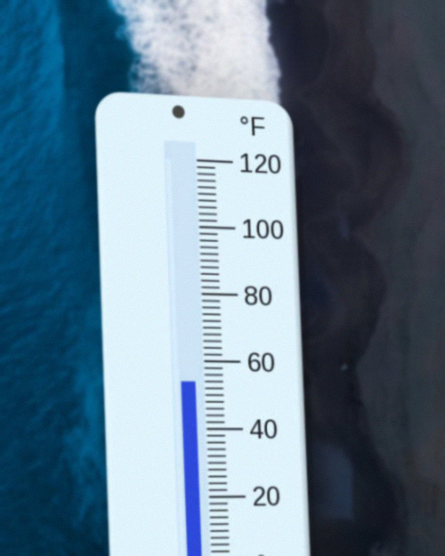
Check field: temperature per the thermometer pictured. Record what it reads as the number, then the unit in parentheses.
54 (°F)
